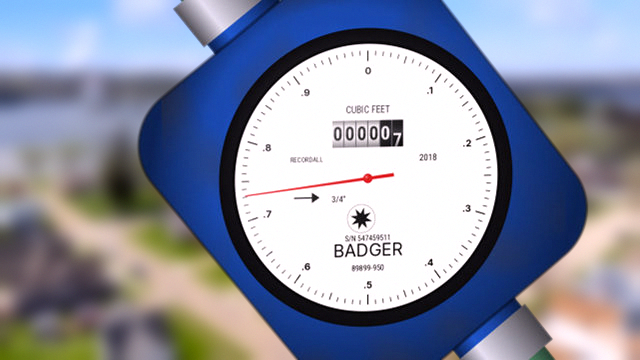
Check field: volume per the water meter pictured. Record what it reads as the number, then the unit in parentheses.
6.73 (ft³)
